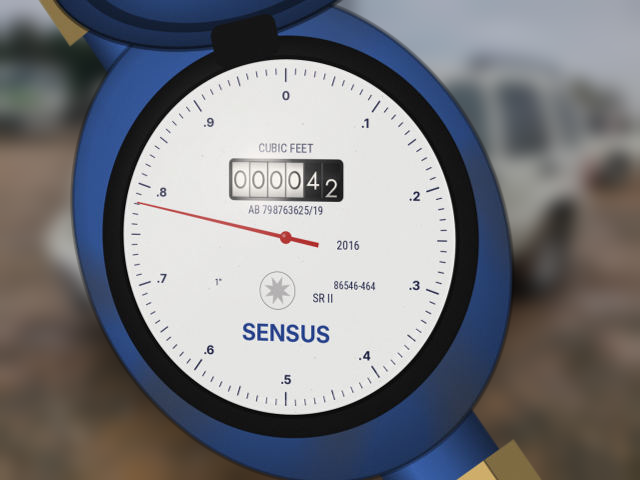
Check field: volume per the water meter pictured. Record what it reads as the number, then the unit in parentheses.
41.78 (ft³)
